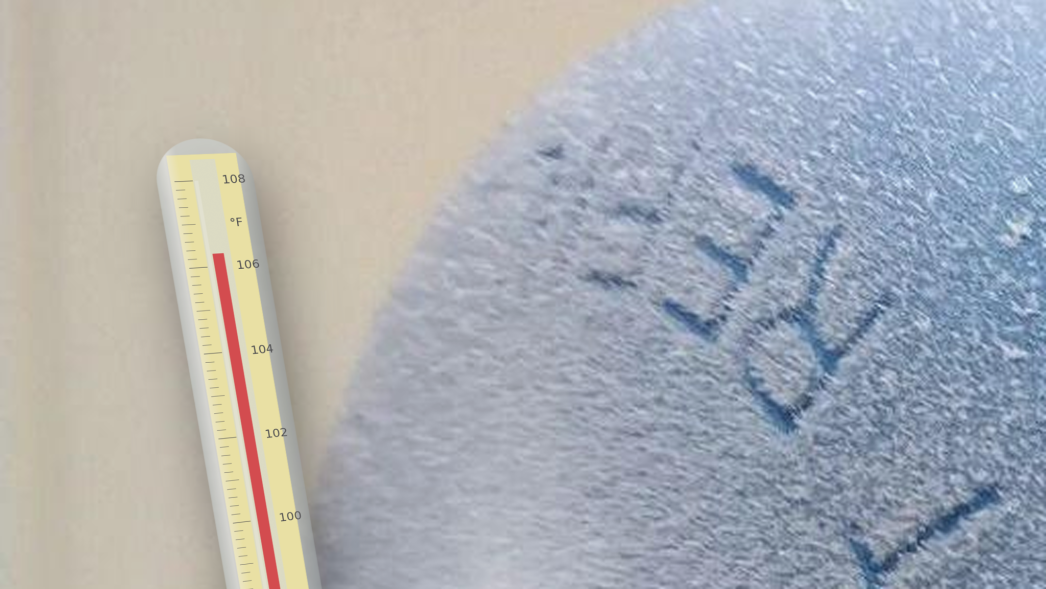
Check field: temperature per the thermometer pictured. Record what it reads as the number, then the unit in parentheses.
106.3 (°F)
